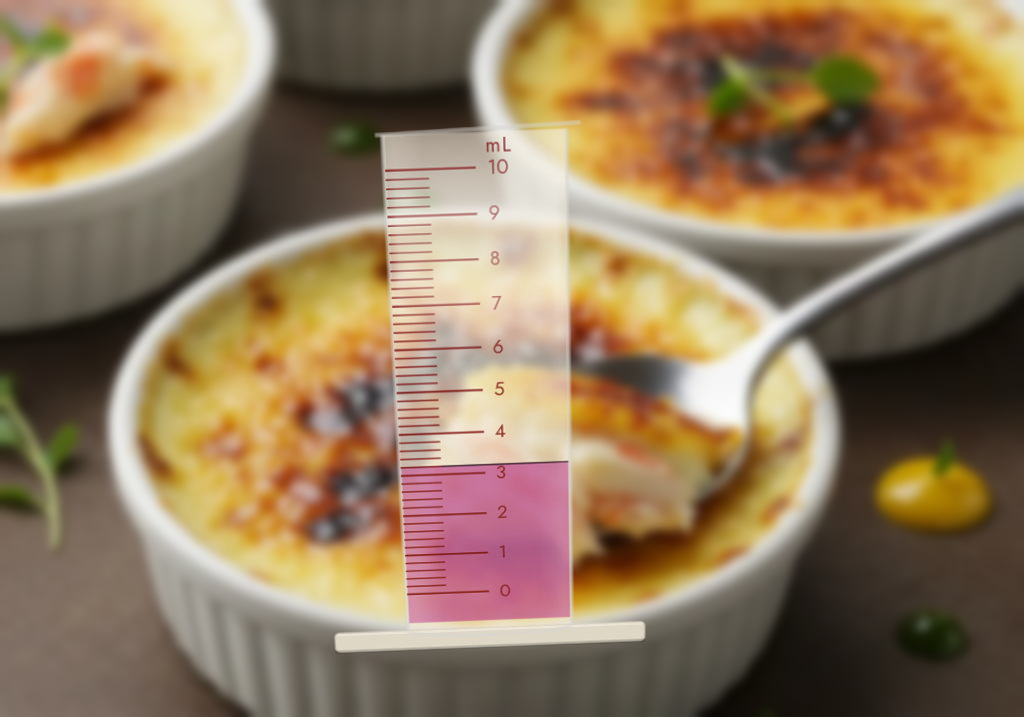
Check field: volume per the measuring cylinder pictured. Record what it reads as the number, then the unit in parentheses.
3.2 (mL)
